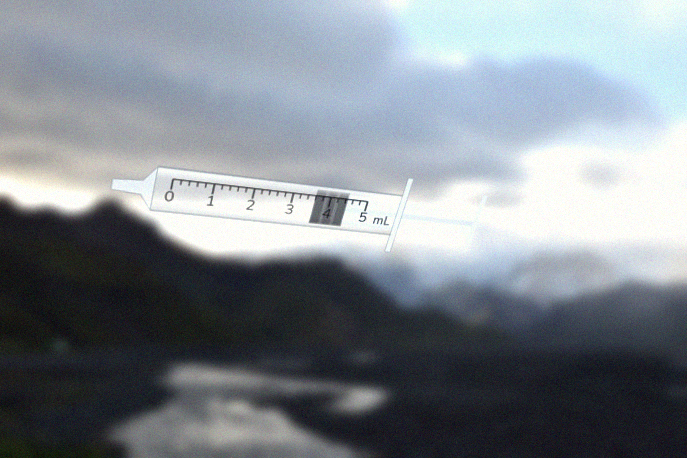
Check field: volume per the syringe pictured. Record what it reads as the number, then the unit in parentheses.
3.6 (mL)
